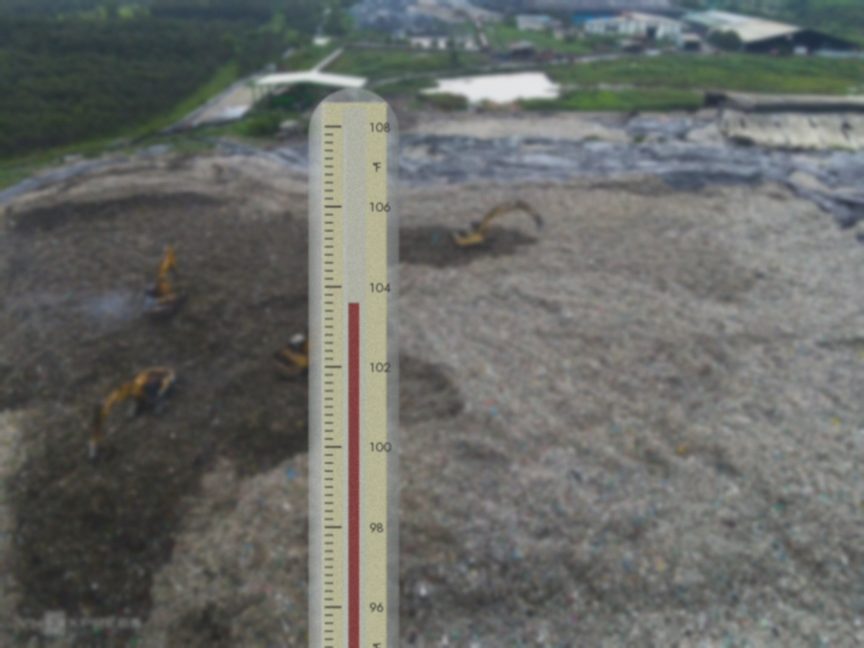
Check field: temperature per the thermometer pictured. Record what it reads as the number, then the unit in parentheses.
103.6 (°F)
